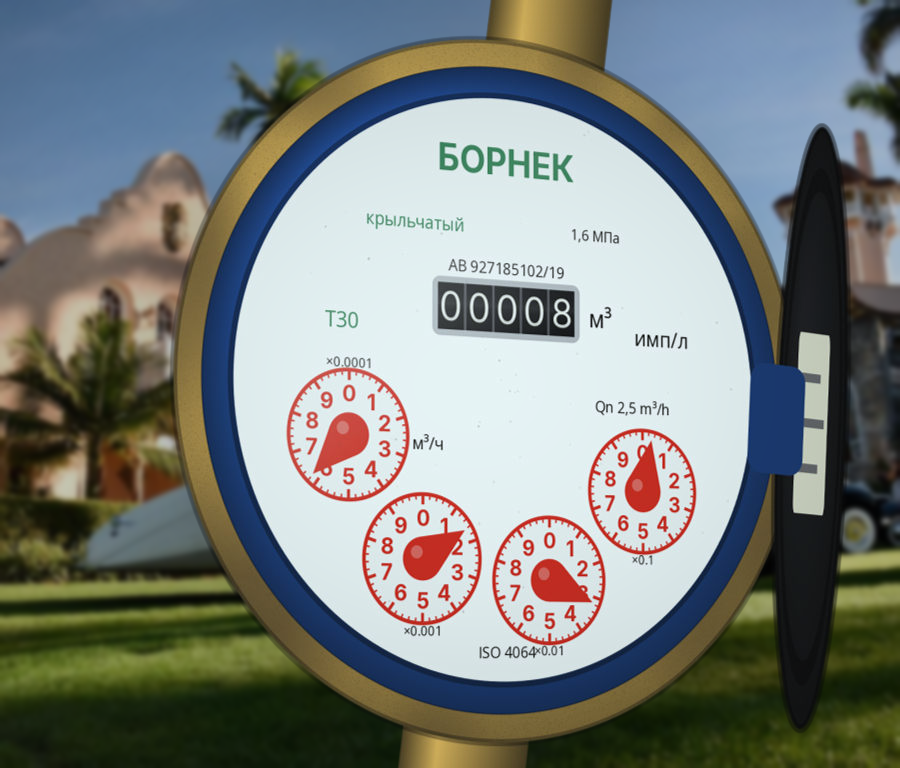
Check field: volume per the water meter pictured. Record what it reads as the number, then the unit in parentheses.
8.0316 (m³)
